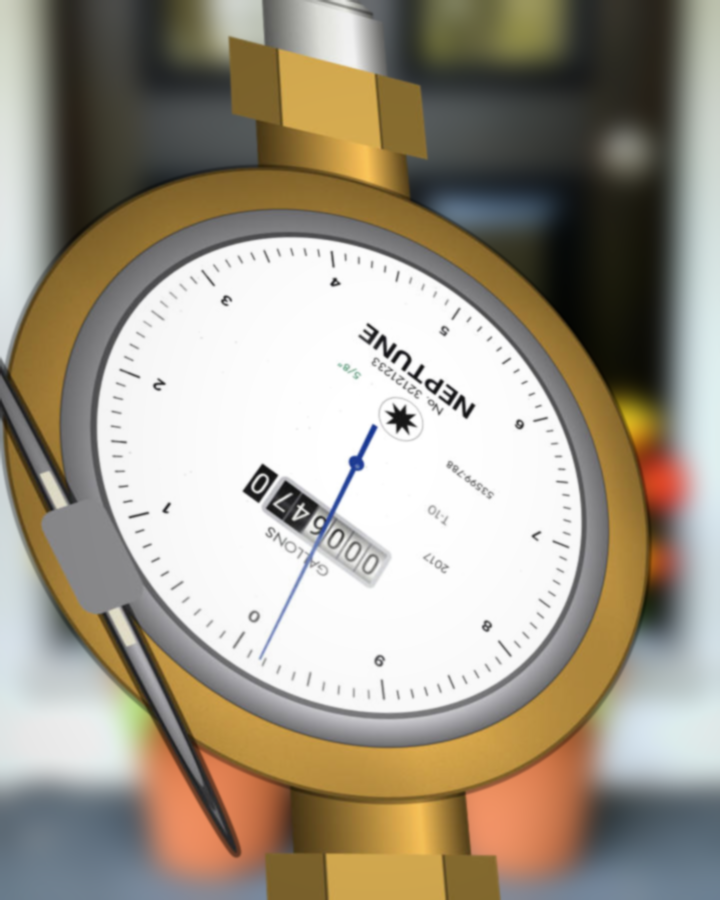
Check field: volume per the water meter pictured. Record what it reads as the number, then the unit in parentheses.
6469.8 (gal)
